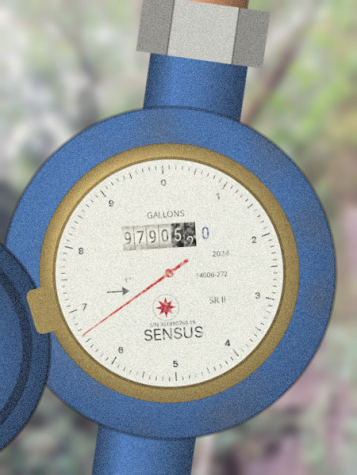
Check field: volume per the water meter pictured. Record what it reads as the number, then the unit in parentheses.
9790516.6 (gal)
